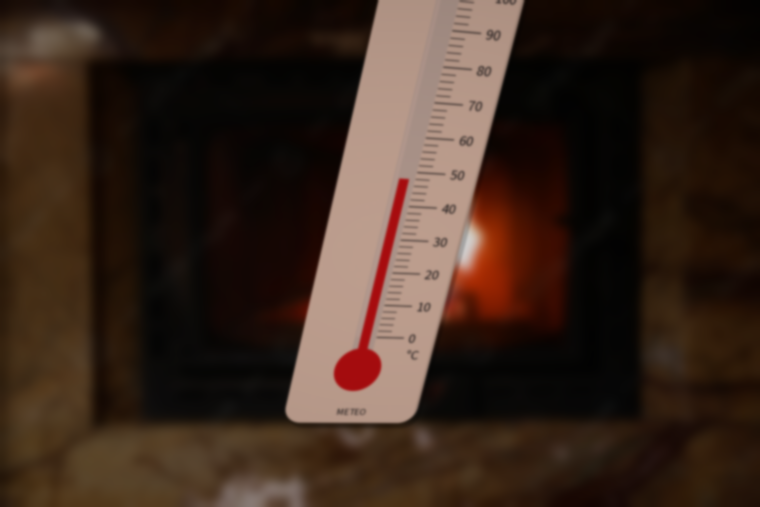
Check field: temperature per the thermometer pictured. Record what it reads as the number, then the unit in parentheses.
48 (°C)
